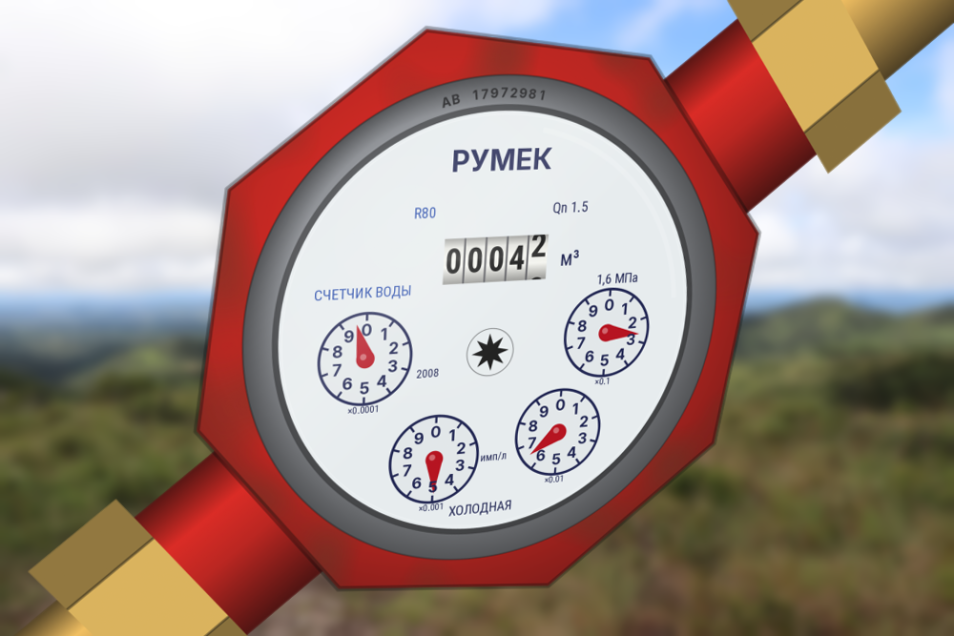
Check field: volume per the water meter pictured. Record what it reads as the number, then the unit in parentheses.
42.2649 (m³)
